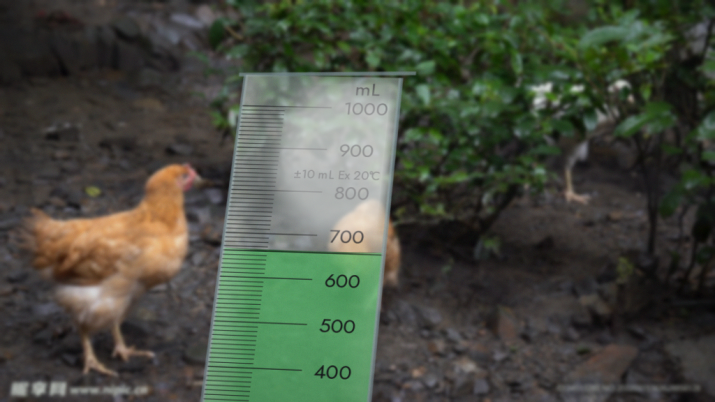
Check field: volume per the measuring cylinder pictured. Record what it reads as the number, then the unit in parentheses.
660 (mL)
